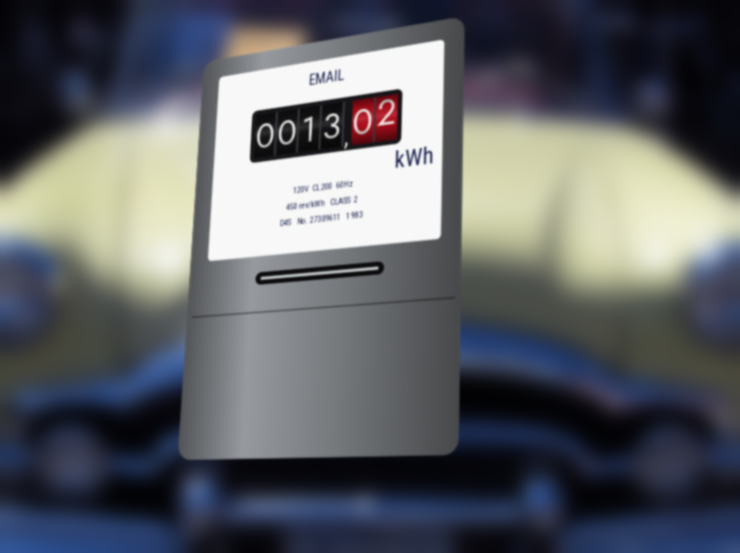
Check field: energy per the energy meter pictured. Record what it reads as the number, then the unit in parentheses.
13.02 (kWh)
